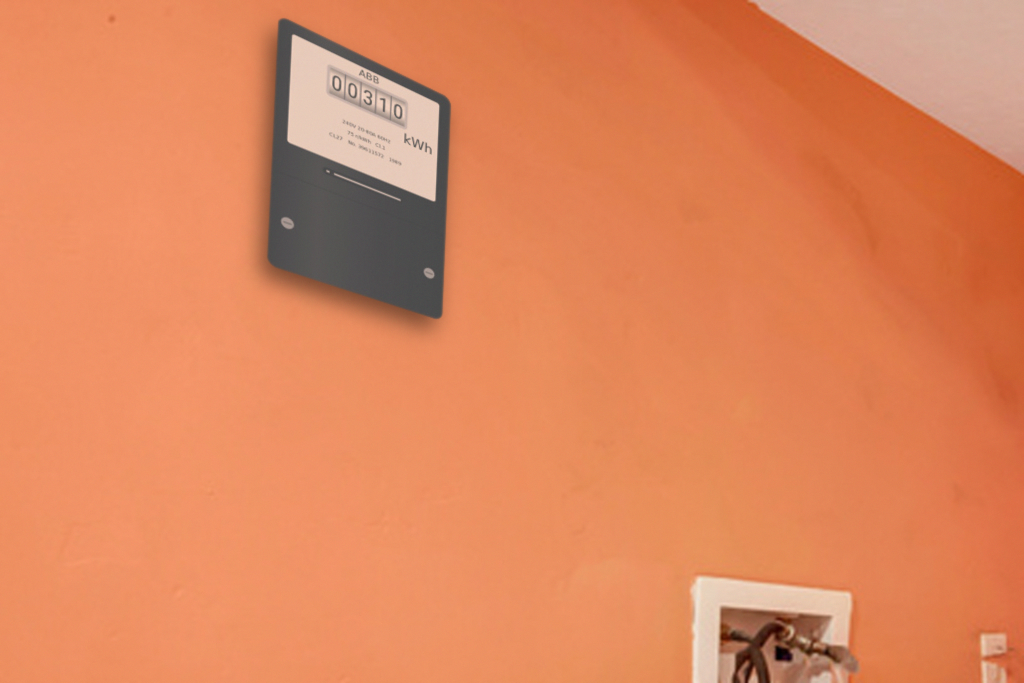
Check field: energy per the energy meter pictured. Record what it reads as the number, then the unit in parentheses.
310 (kWh)
